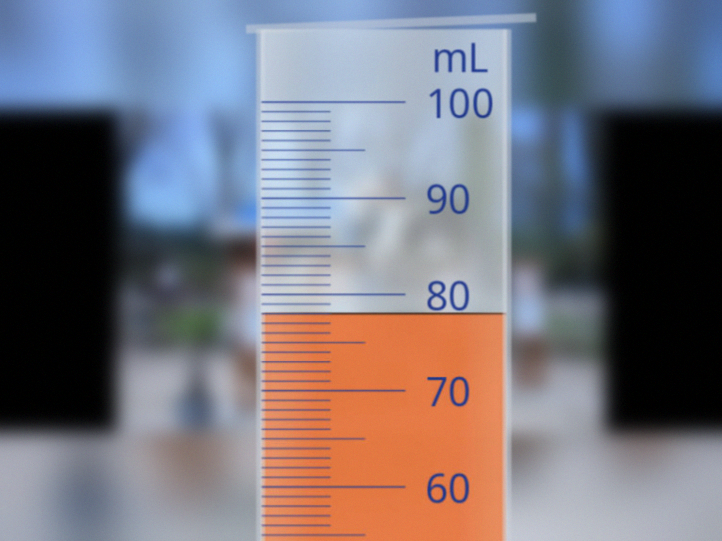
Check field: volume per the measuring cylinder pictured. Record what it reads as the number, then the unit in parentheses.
78 (mL)
